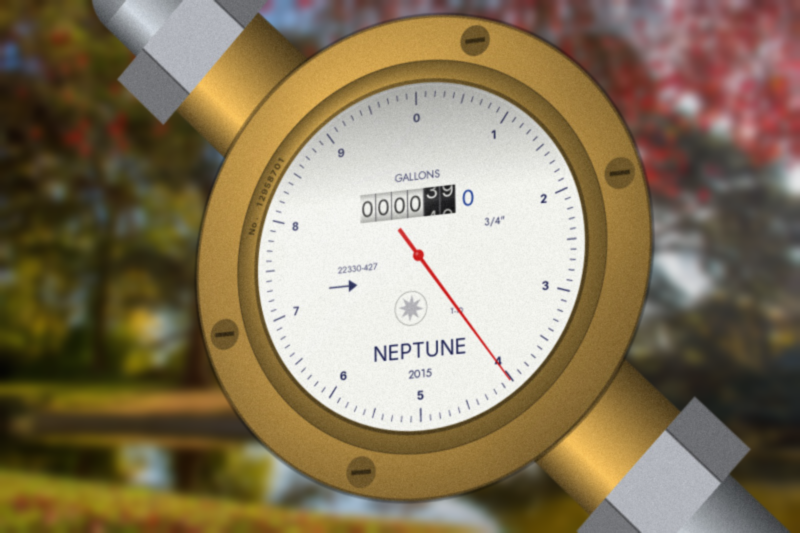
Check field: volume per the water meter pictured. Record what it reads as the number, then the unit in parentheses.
394.0 (gal)
